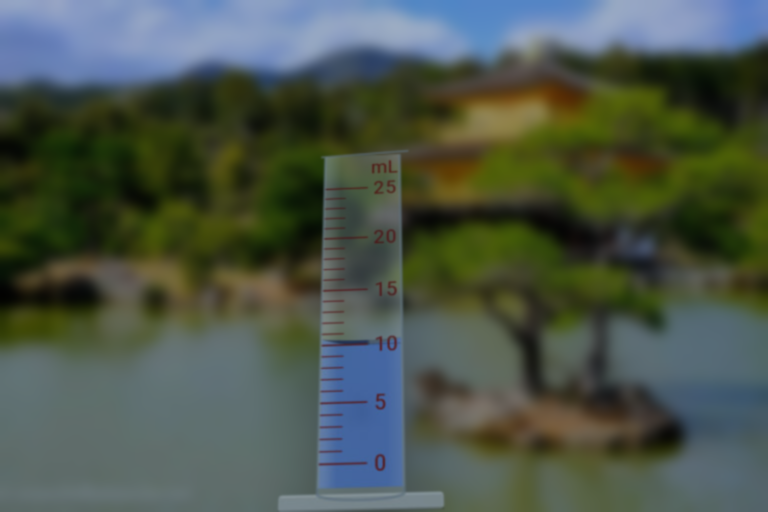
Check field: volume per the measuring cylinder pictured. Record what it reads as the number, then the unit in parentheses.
10 (mL)
